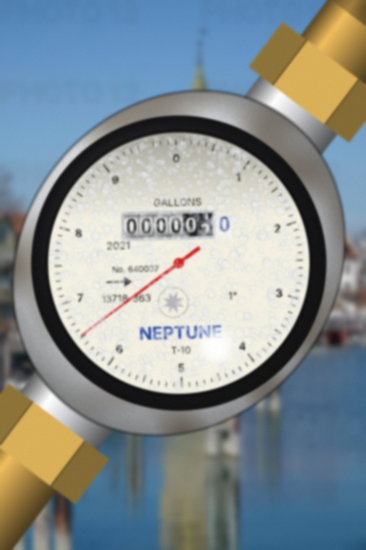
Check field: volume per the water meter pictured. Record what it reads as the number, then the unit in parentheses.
16.5 (gal)
